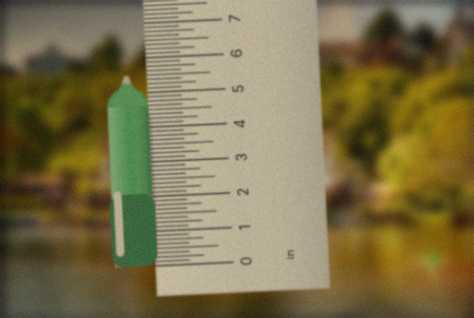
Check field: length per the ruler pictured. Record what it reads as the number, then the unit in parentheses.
5.5 (in)
